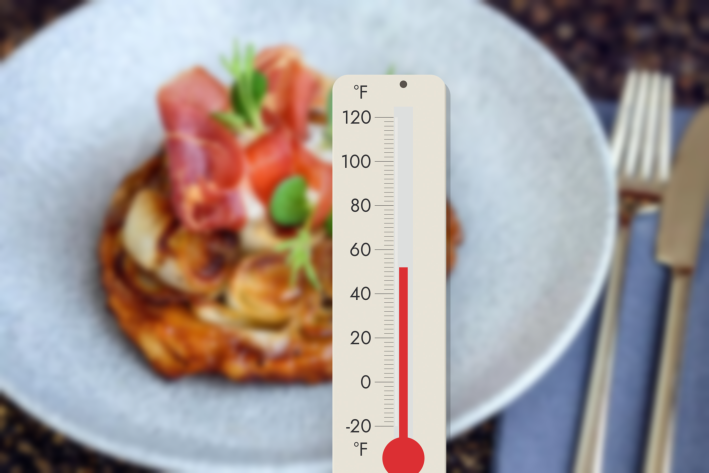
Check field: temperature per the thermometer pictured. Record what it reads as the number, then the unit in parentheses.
52 (°F)
